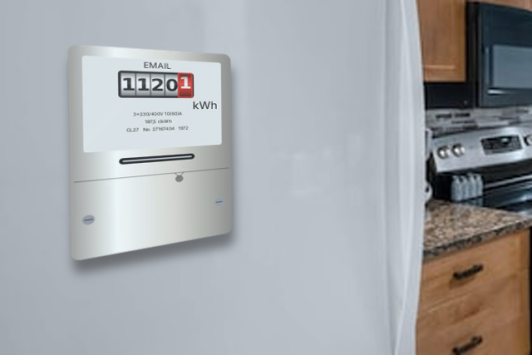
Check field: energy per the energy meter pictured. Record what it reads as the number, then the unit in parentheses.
1120.1 (kWh)
